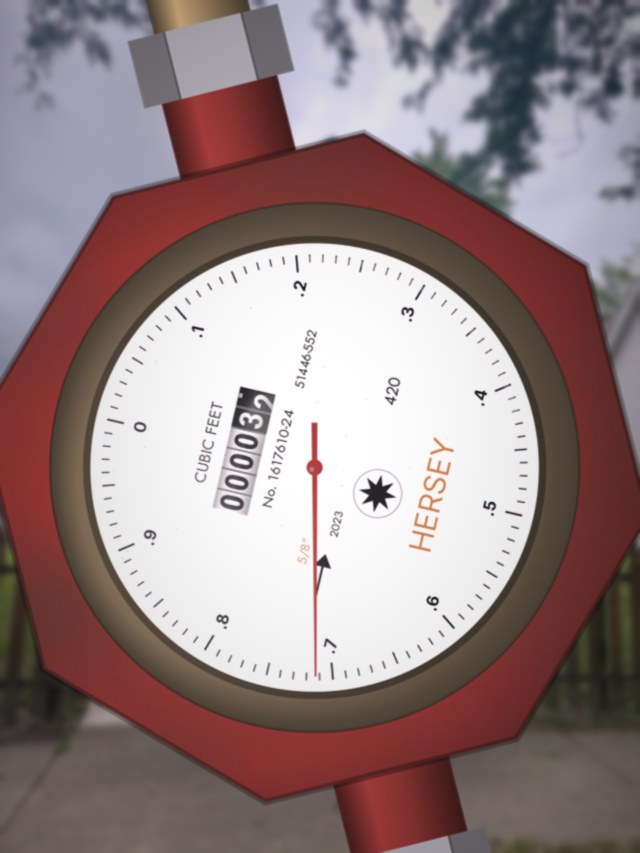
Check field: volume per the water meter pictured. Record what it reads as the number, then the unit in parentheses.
31.71 (ft³)
